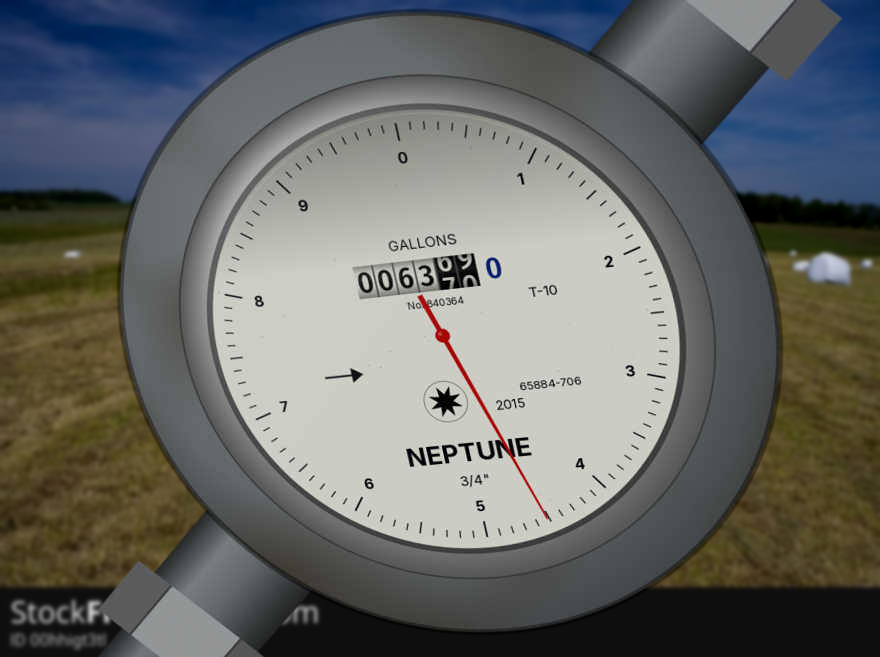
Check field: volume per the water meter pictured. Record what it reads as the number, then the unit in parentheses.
63694.5 (gal)
